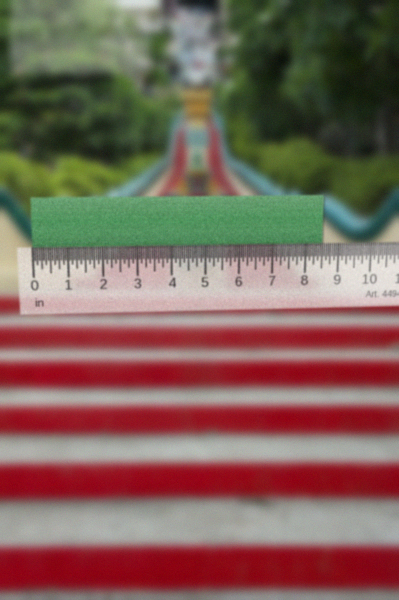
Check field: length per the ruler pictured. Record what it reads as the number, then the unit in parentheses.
8.5 (in)
